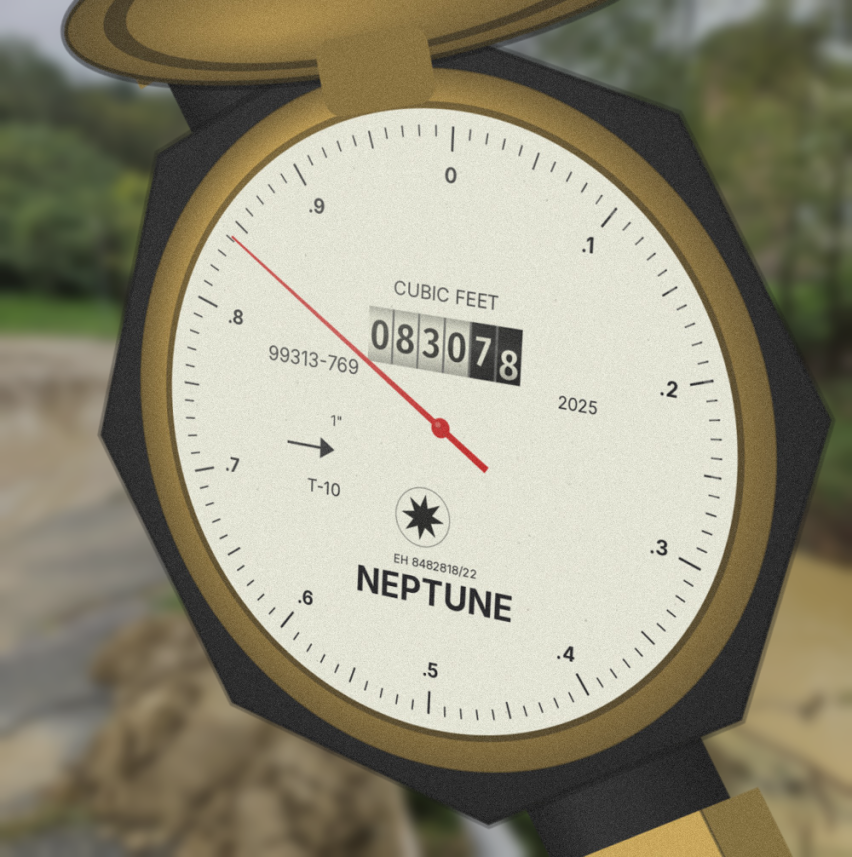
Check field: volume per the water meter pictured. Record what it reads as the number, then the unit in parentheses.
83077.84 (ft³)
